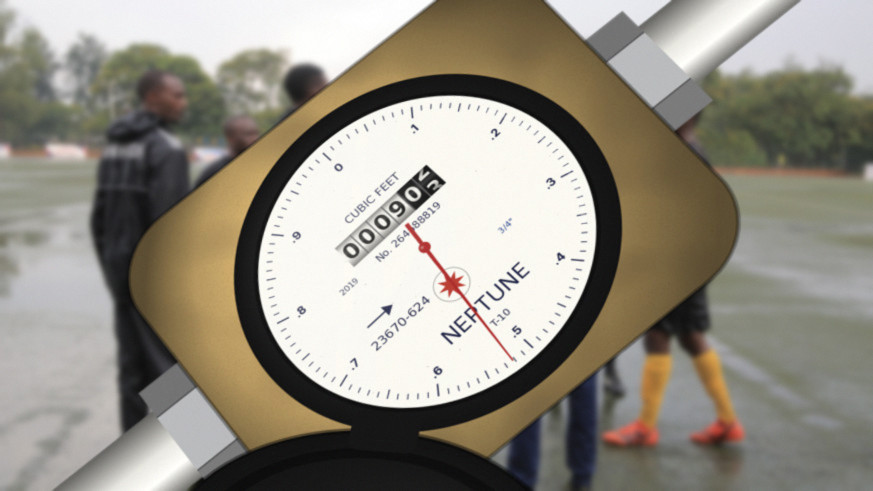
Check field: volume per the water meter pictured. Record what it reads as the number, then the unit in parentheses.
902.52 (ft³)
